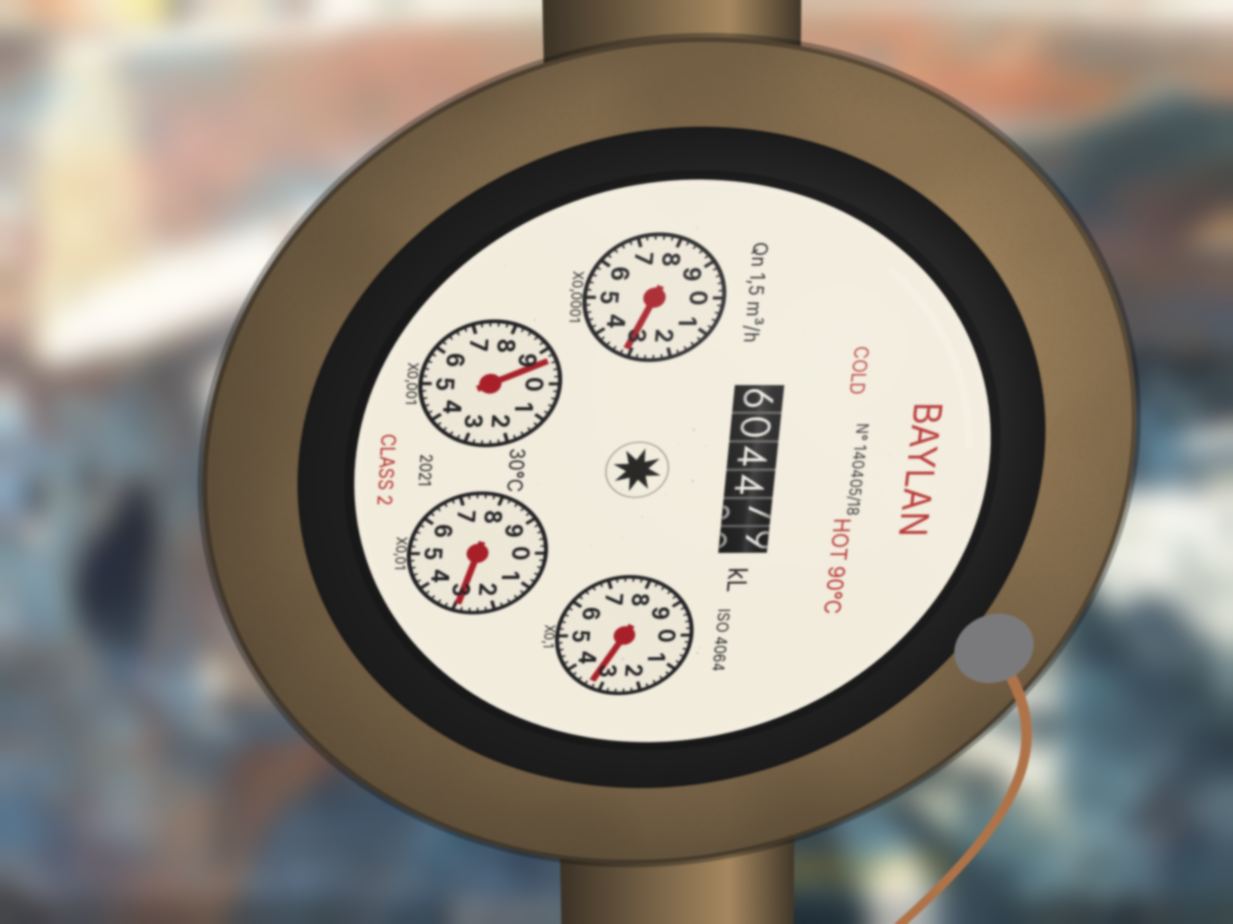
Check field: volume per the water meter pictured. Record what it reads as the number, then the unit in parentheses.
604479.3293 (kL)
